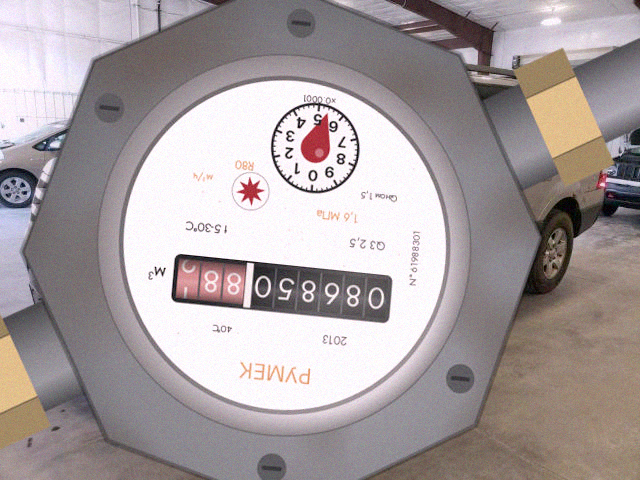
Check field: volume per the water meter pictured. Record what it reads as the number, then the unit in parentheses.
86850.8815 (m³)
